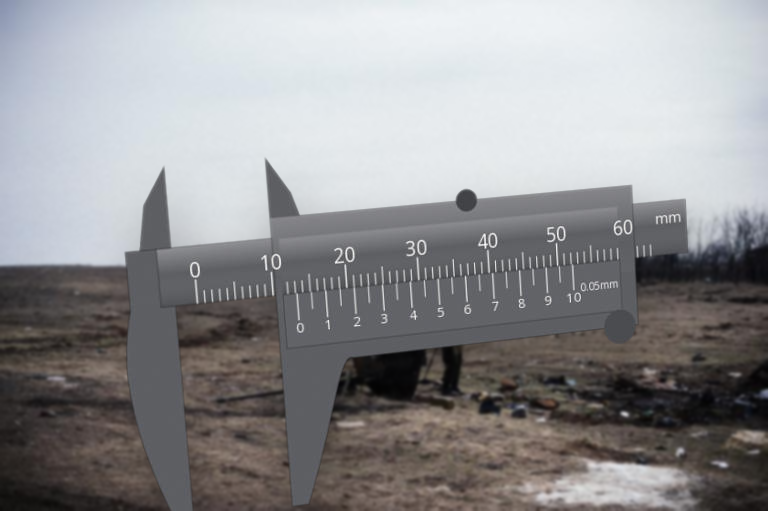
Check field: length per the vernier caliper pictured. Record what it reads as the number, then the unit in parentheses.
13.2 (mm)
